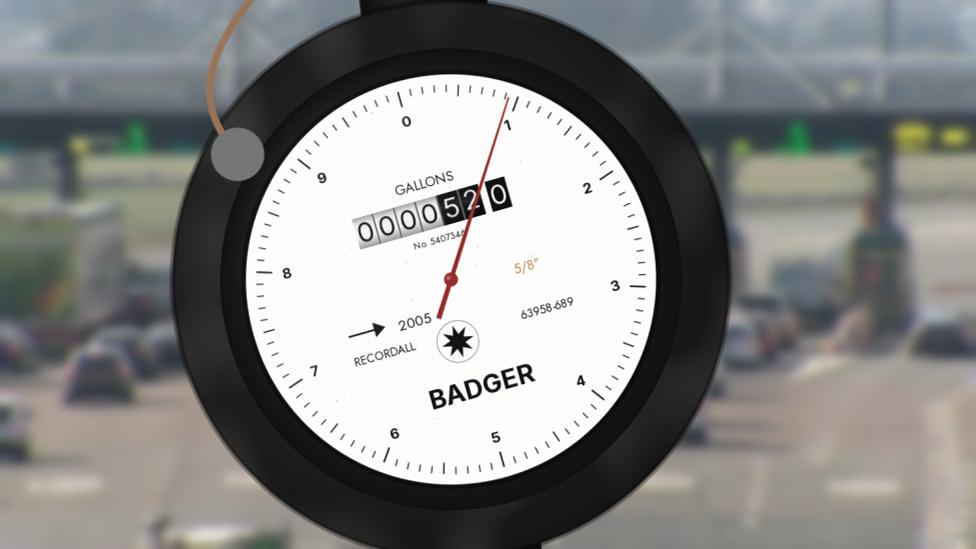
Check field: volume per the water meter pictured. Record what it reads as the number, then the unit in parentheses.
520.9 (gal)
